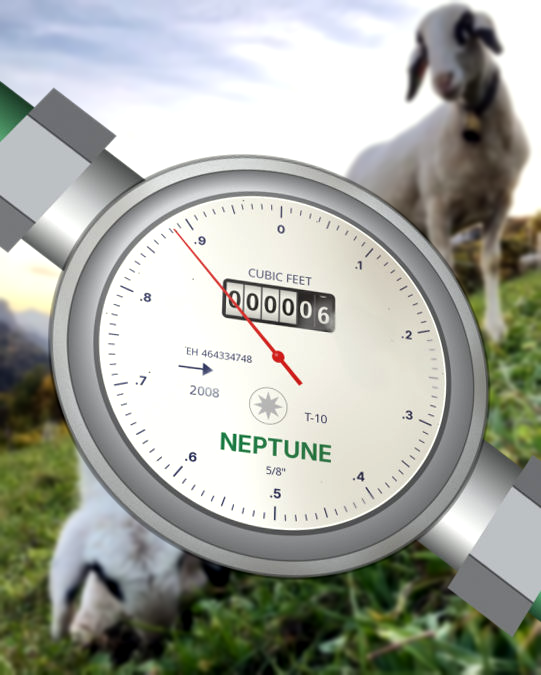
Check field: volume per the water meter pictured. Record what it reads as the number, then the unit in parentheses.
5.88 (ft³)
